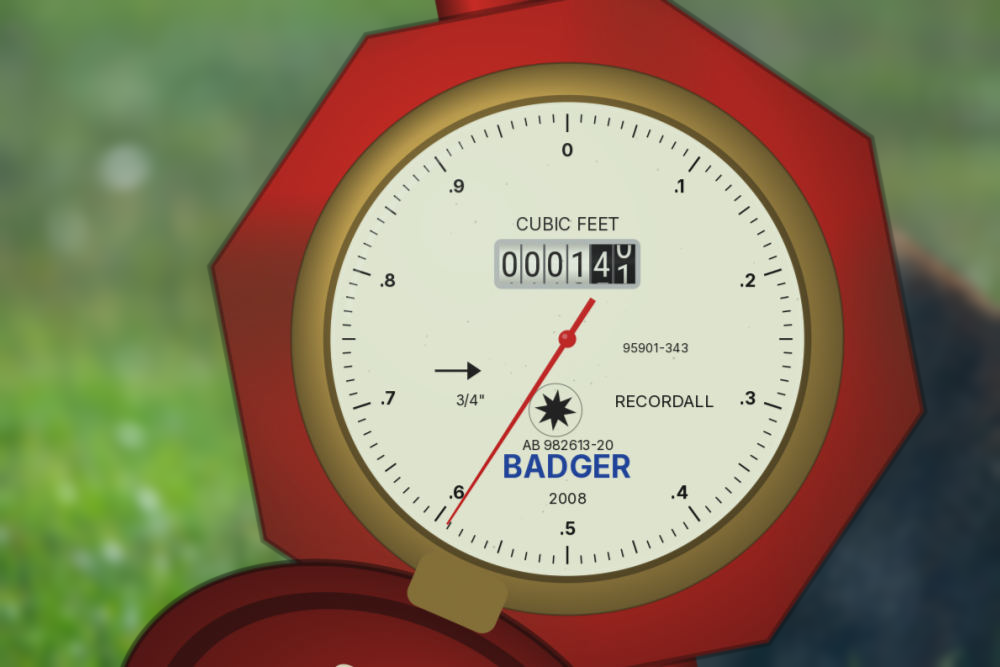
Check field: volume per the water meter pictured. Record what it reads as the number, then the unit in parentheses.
140.59 (ft³)
